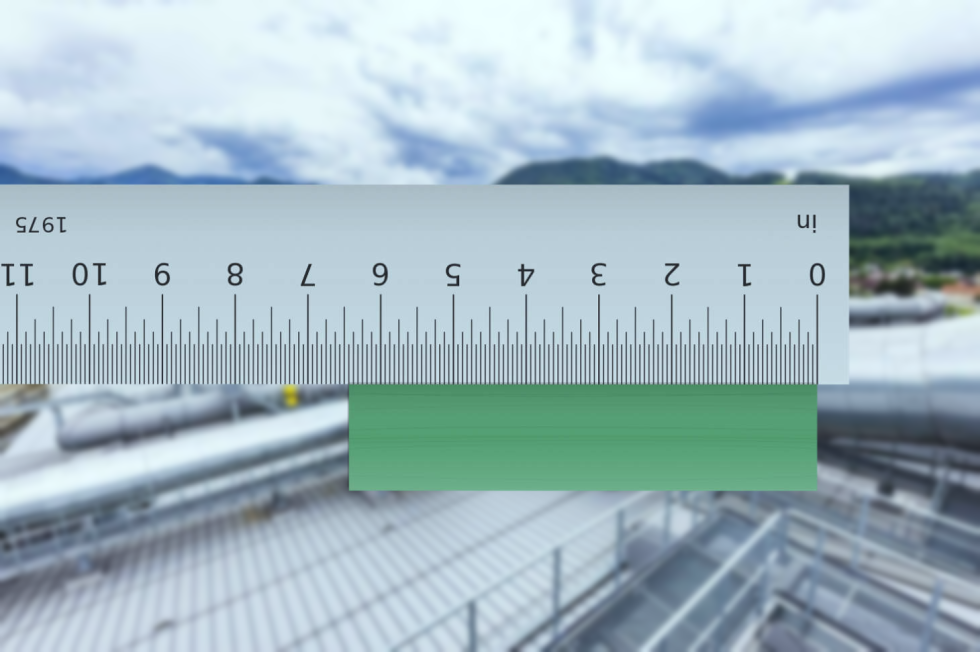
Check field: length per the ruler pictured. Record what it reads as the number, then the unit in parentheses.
6.4375 (in)
